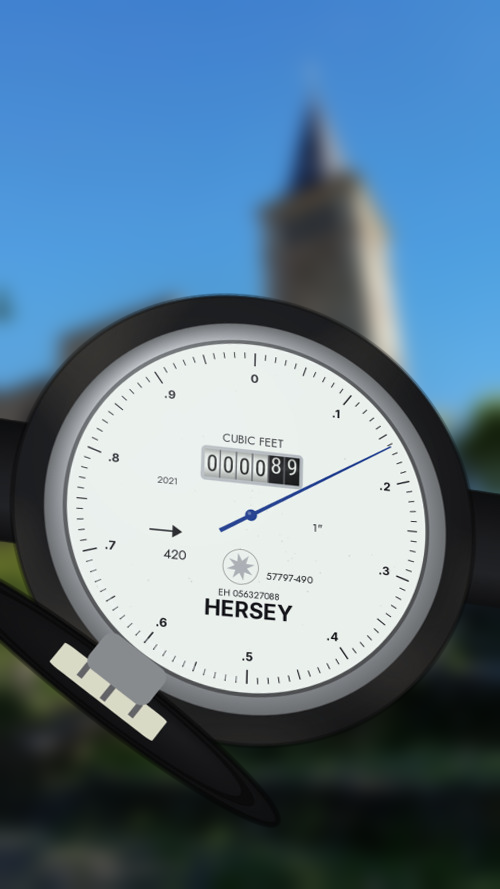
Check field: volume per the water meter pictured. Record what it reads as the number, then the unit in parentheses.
89.16 (ft³)
